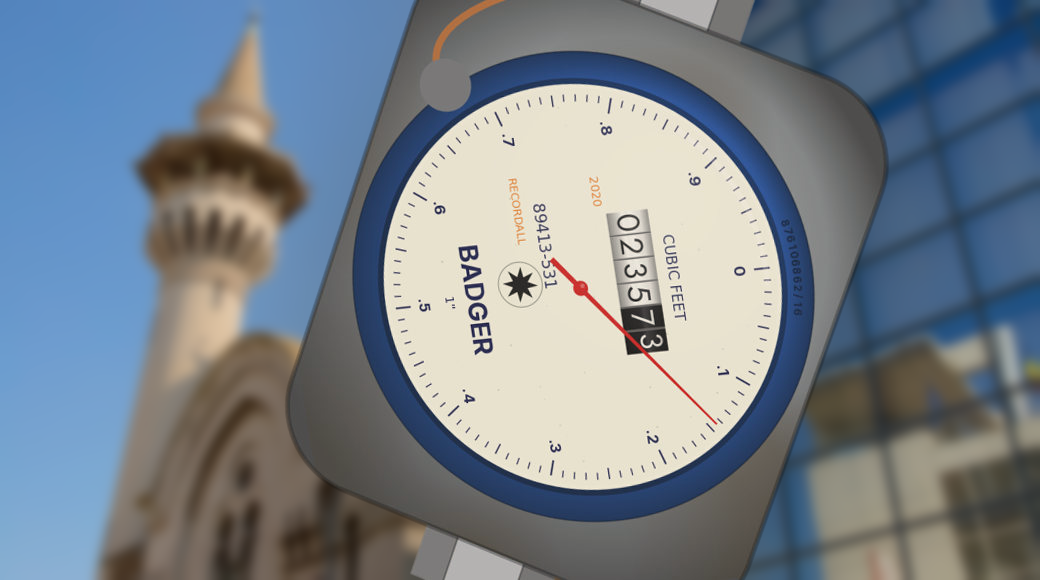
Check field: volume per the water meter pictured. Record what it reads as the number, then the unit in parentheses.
23573.14 (ft³)
